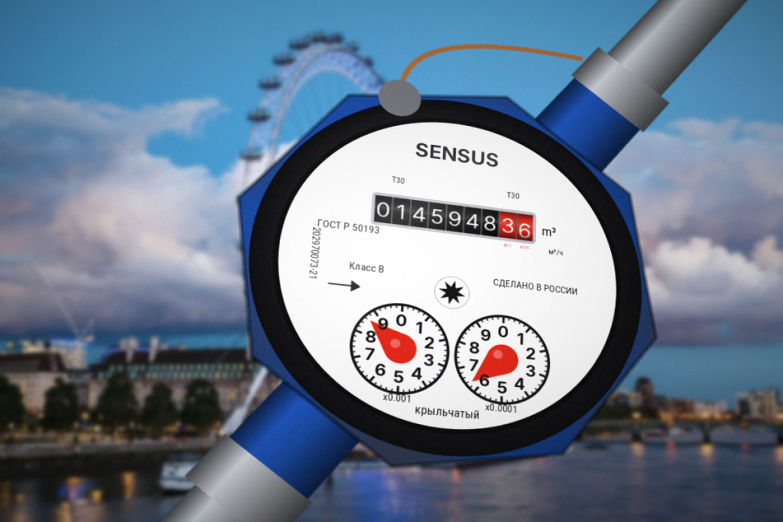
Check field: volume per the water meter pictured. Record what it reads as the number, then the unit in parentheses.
145948.3586 (m³)
